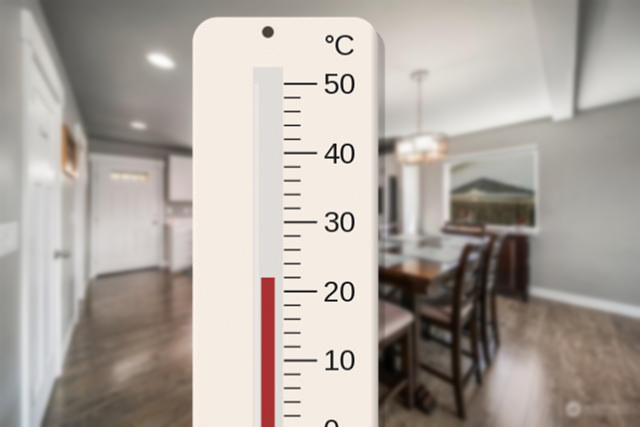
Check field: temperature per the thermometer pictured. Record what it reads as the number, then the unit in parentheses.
22 (°C)
